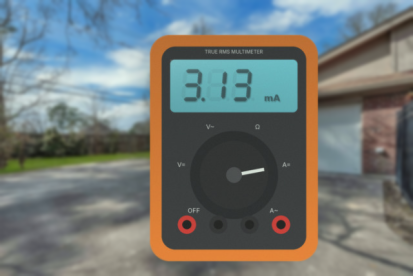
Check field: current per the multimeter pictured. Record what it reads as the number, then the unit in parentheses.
3.13 (mA)
